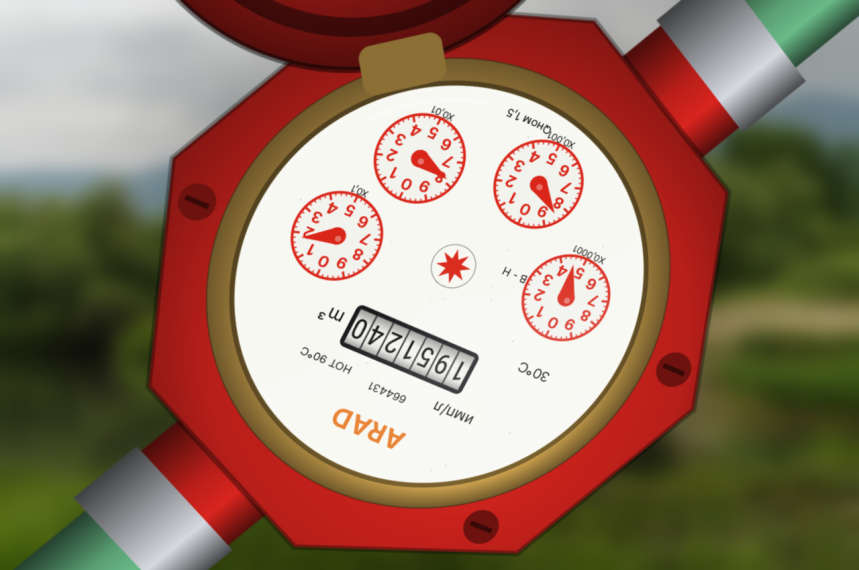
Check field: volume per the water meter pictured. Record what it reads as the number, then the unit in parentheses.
1951240.1784 (m³)
